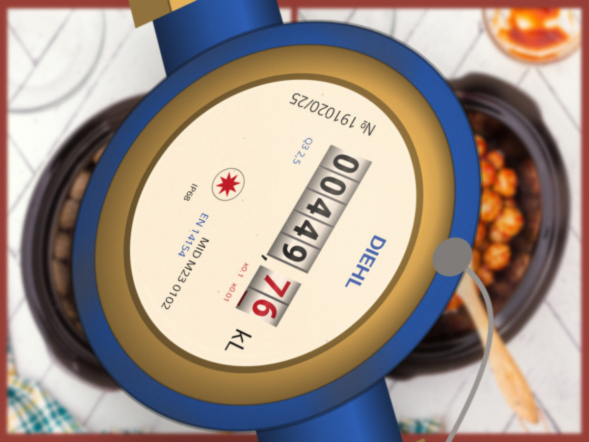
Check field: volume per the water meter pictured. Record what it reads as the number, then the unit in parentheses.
449.76 (kL)
